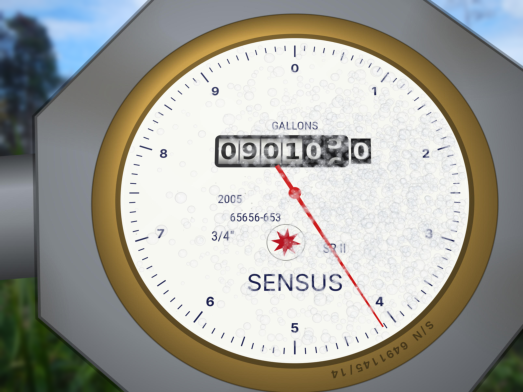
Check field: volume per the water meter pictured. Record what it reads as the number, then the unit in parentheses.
901054.1 (gal)
